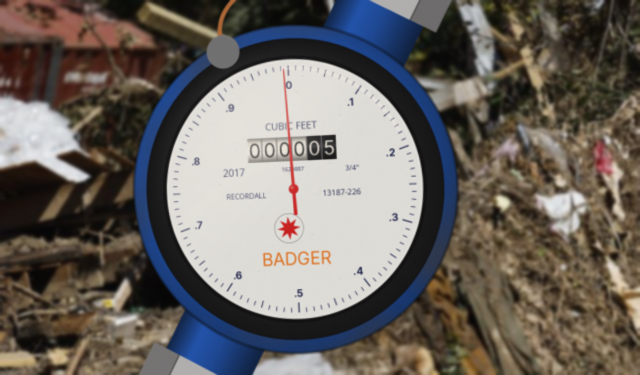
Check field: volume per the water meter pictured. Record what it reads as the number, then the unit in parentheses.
4.99 (ft³)
